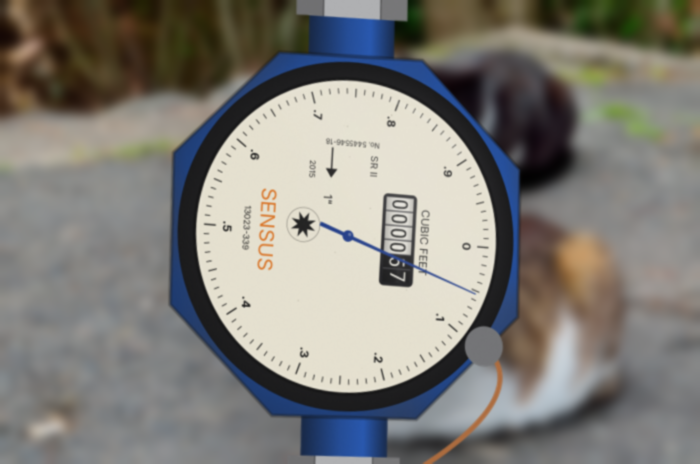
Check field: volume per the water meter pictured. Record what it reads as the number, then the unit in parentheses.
57.05 (ft³)
